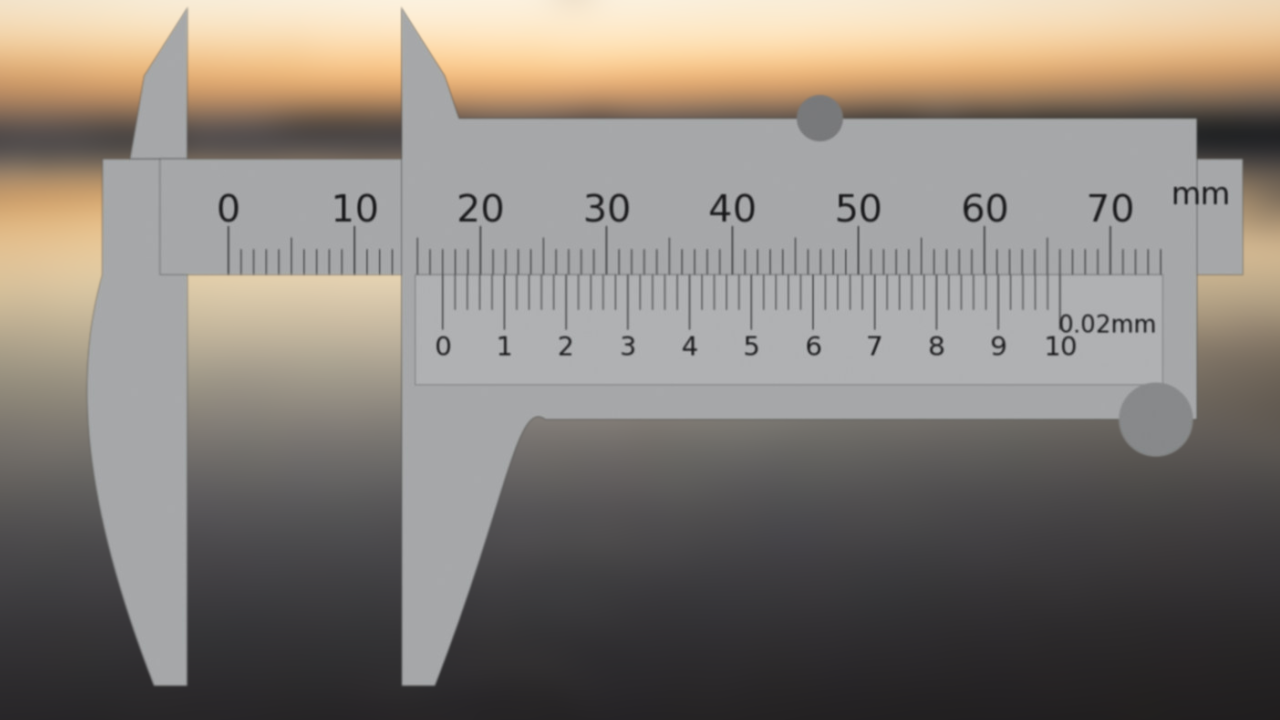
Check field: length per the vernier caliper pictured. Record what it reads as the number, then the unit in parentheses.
17.0 (mm)
